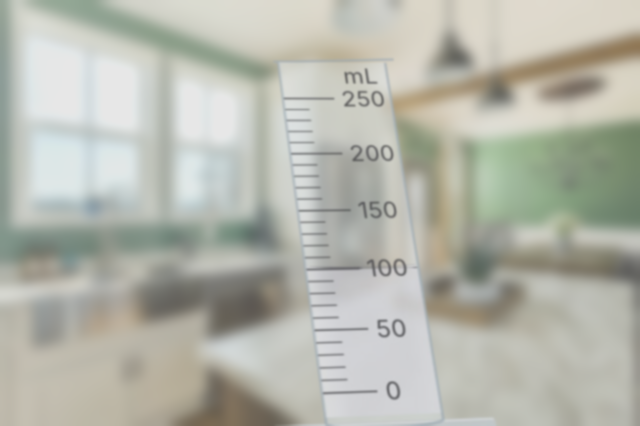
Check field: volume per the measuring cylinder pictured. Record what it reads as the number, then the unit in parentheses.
100 (mL)
